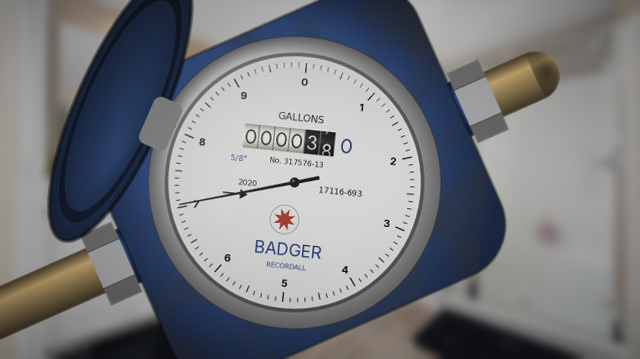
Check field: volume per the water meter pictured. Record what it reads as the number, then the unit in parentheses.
377.0 (gal)
